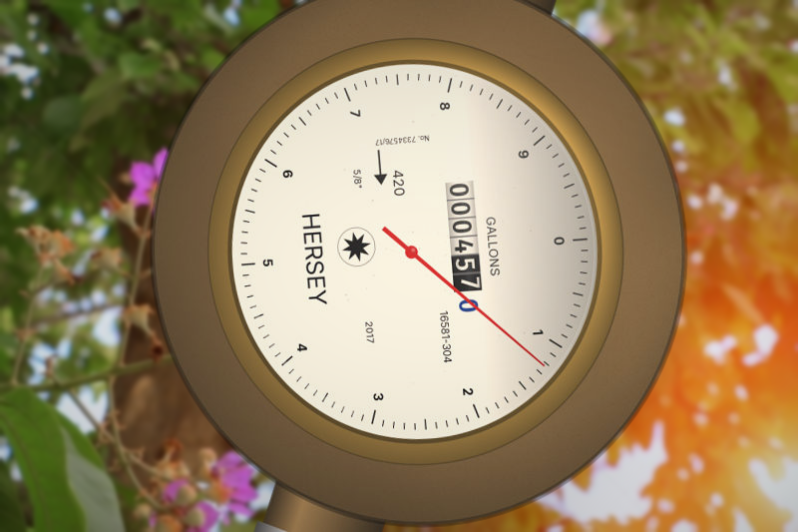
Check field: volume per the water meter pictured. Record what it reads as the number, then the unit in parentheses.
4571.2 (gal)
